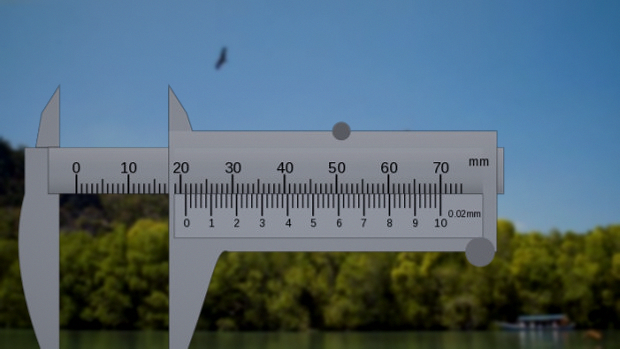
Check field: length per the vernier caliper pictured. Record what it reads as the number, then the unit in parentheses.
21.0 (mm)
